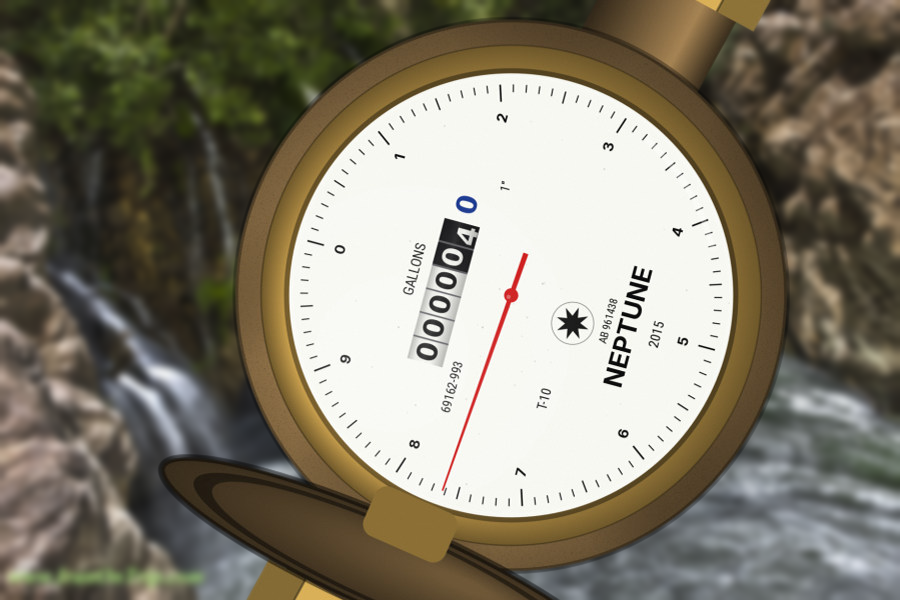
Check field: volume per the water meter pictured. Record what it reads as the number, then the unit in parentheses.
37.6 (gal)
